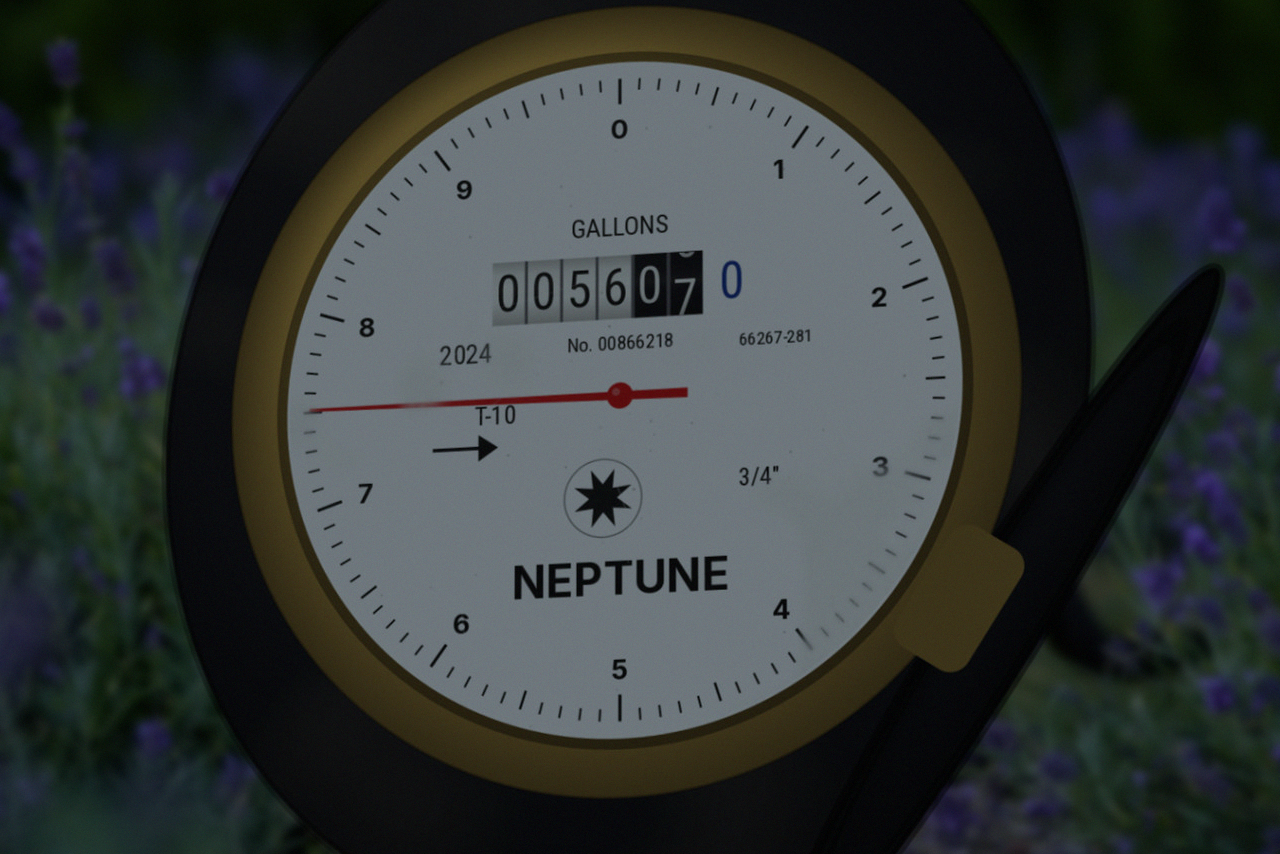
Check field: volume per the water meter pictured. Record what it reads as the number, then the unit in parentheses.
56067.5 (gal)
